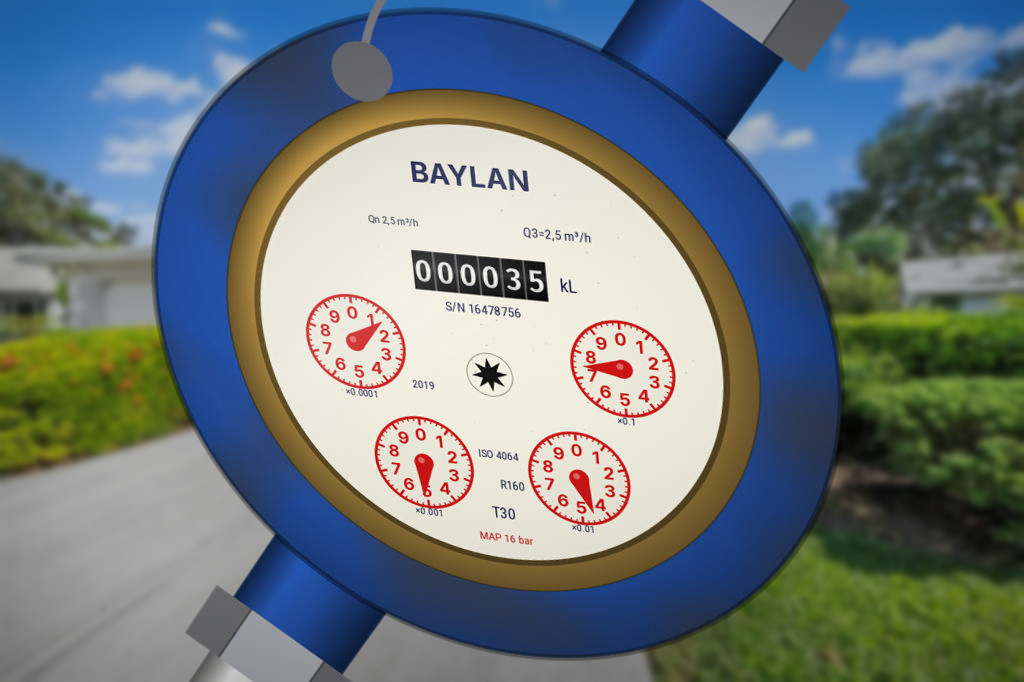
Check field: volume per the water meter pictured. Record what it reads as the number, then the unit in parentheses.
35.7451 (kL)
